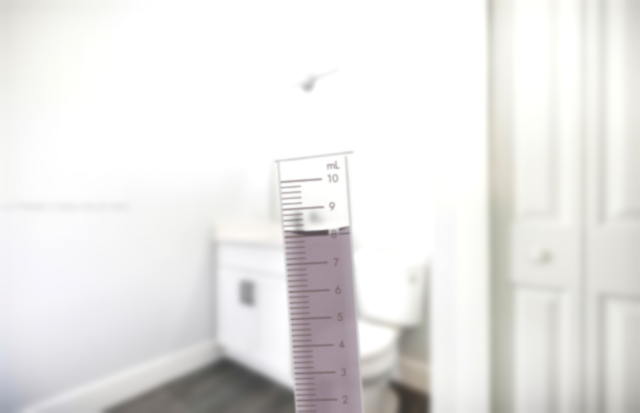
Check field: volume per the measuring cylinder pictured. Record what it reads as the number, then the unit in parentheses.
8 (mL)
